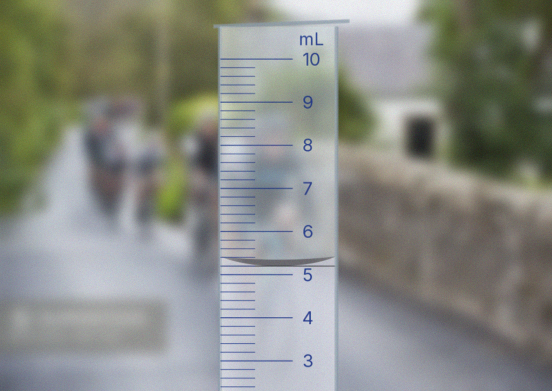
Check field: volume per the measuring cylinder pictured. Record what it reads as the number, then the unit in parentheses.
5.2 (mL)
